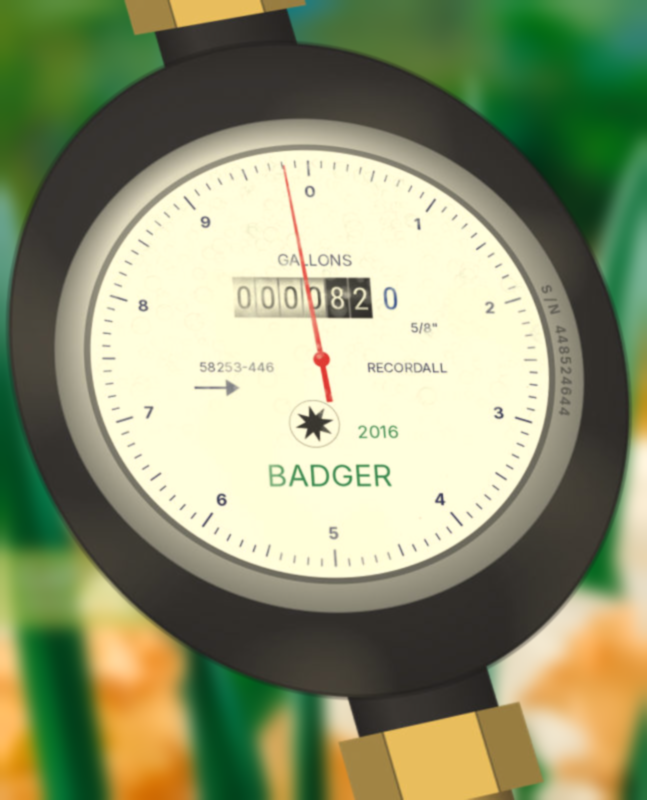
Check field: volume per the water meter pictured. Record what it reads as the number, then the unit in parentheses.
819.8 (gal)
